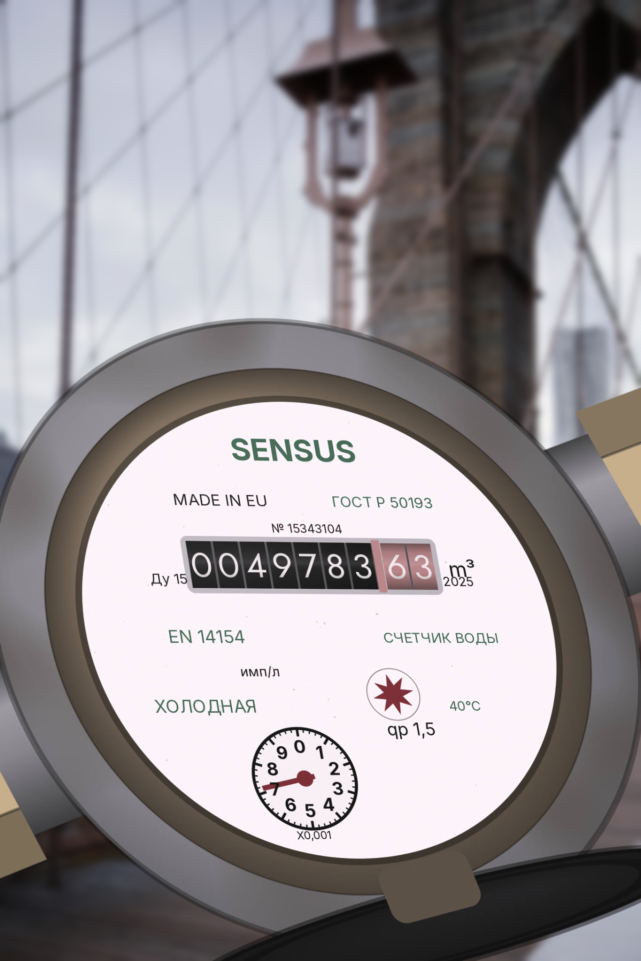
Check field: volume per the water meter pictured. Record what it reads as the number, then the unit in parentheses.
49783.637 (m³)
